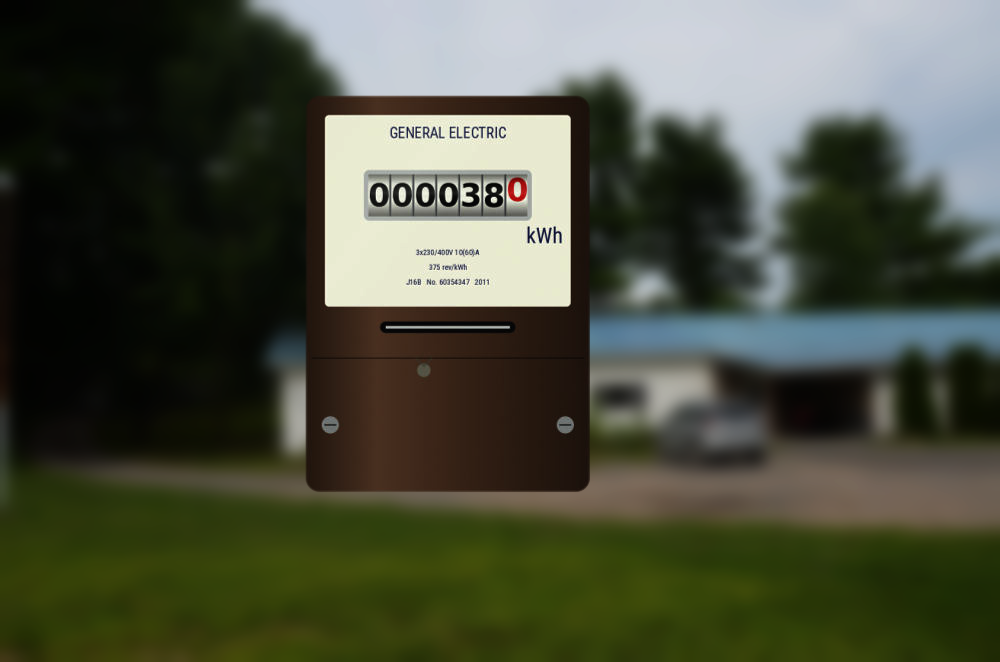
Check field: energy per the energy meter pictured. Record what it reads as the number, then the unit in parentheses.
38.0 (kWh)
